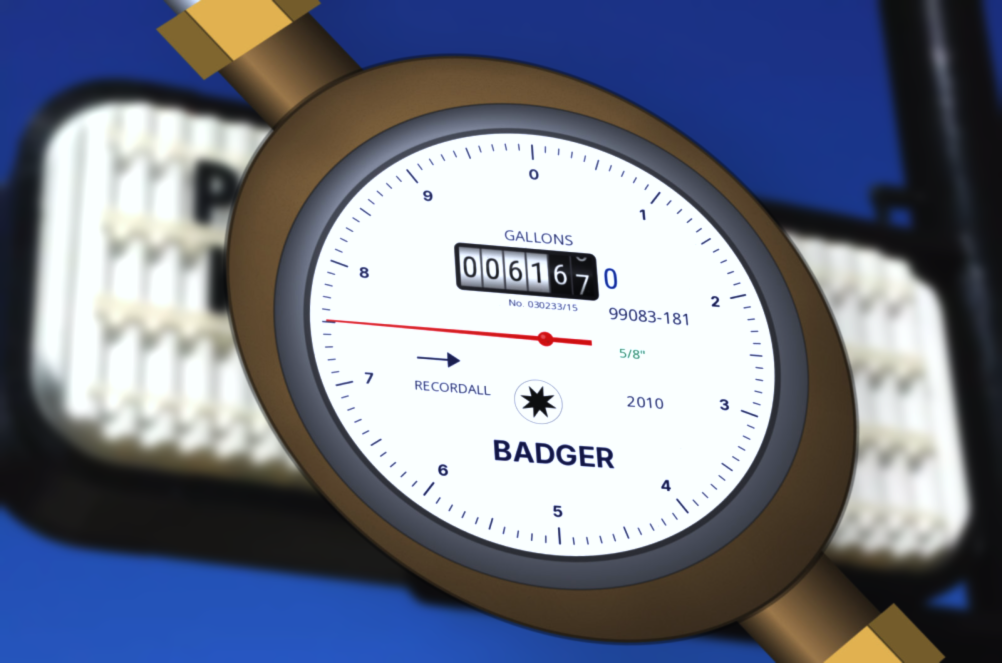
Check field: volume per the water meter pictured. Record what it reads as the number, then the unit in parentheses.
61667.5 (gal)
